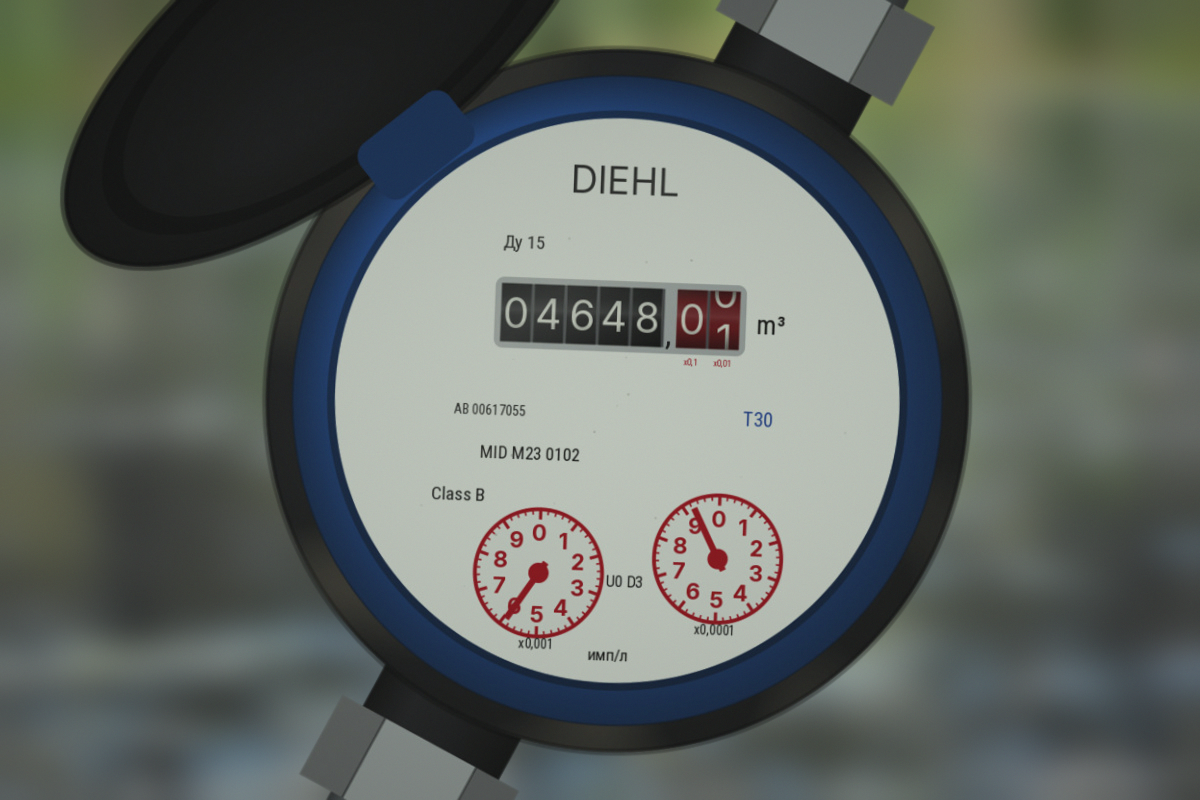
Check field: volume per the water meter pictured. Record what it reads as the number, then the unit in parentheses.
4648.0059 (m³)
